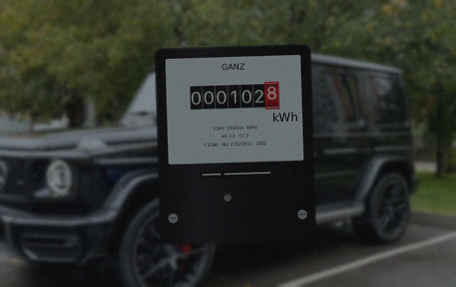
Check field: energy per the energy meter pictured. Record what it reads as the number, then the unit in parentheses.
102.8 (kWh)
